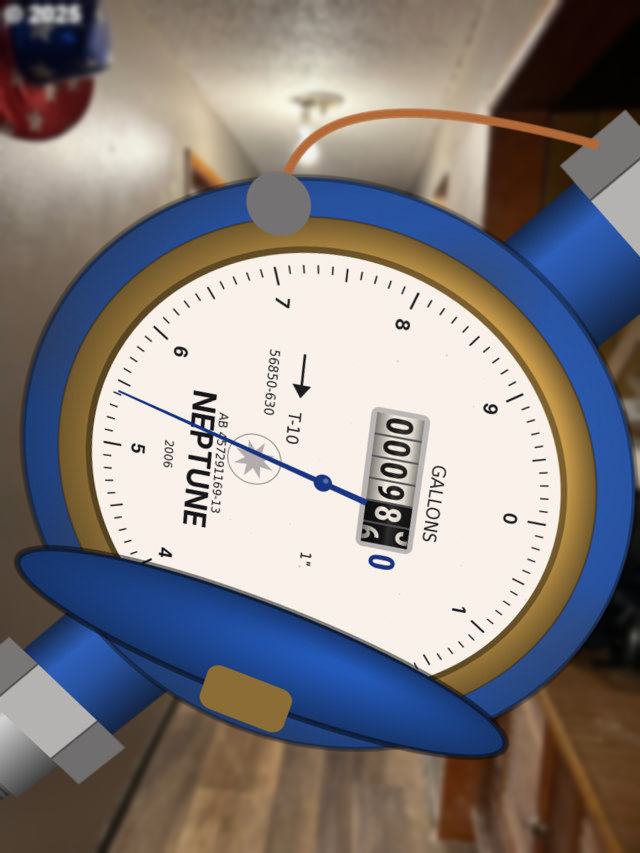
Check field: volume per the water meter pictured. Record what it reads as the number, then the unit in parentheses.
9855.4 (gal)
